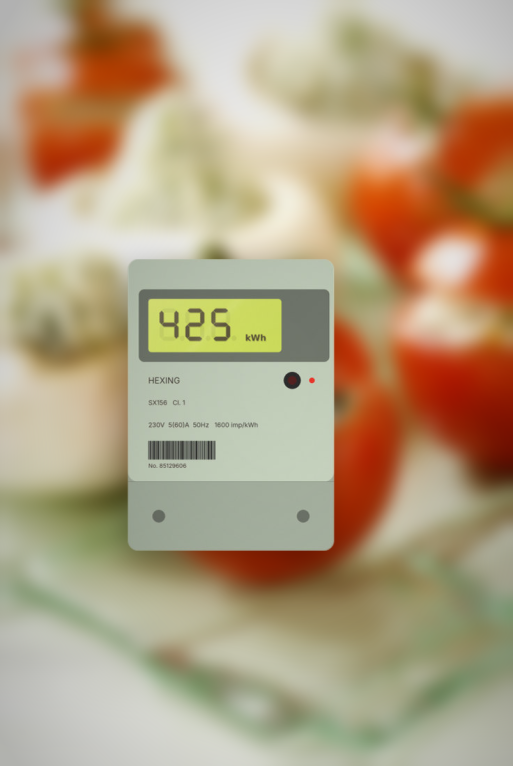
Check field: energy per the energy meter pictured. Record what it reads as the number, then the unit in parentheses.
425 (kWh)
